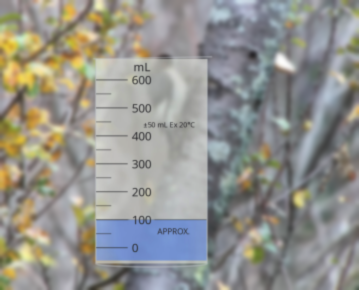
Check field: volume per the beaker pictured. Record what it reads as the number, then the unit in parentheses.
100 (mL)
